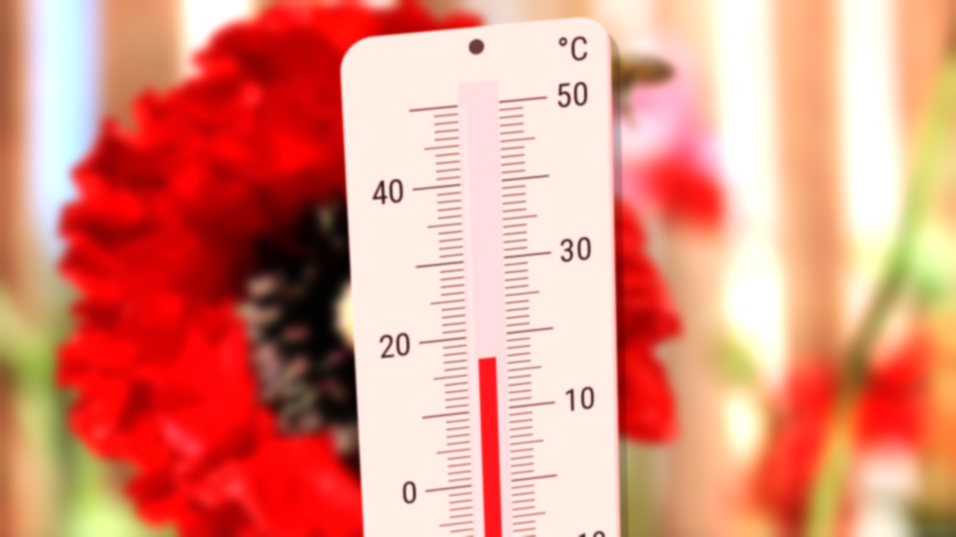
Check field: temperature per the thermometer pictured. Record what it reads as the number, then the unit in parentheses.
17 (°C)
